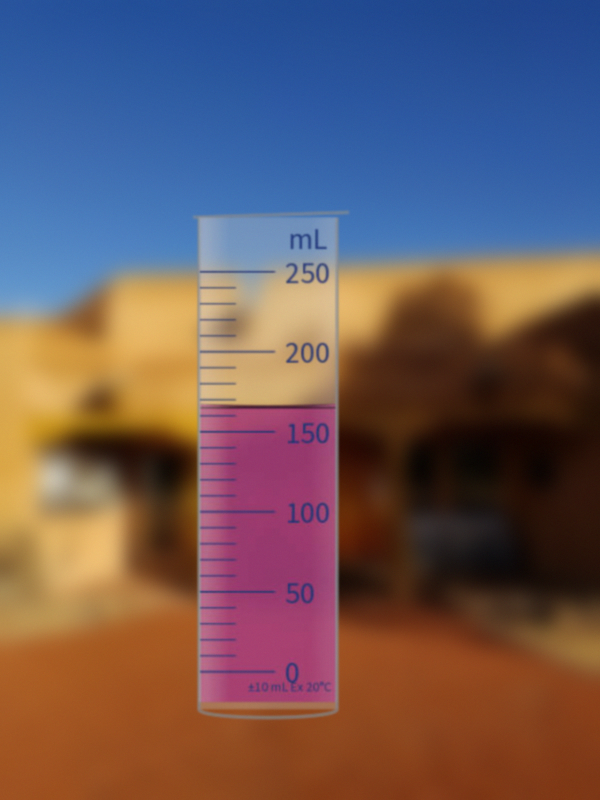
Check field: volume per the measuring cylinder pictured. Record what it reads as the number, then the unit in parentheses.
165 (mL)
